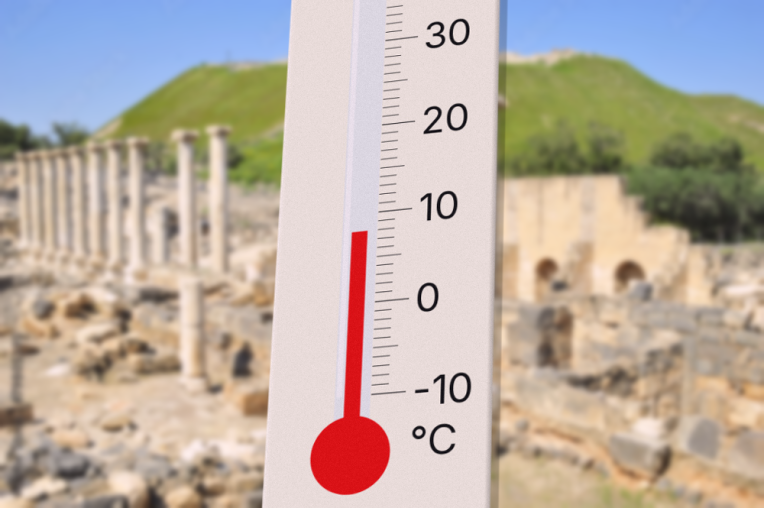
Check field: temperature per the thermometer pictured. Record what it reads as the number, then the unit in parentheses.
8 (°C)
